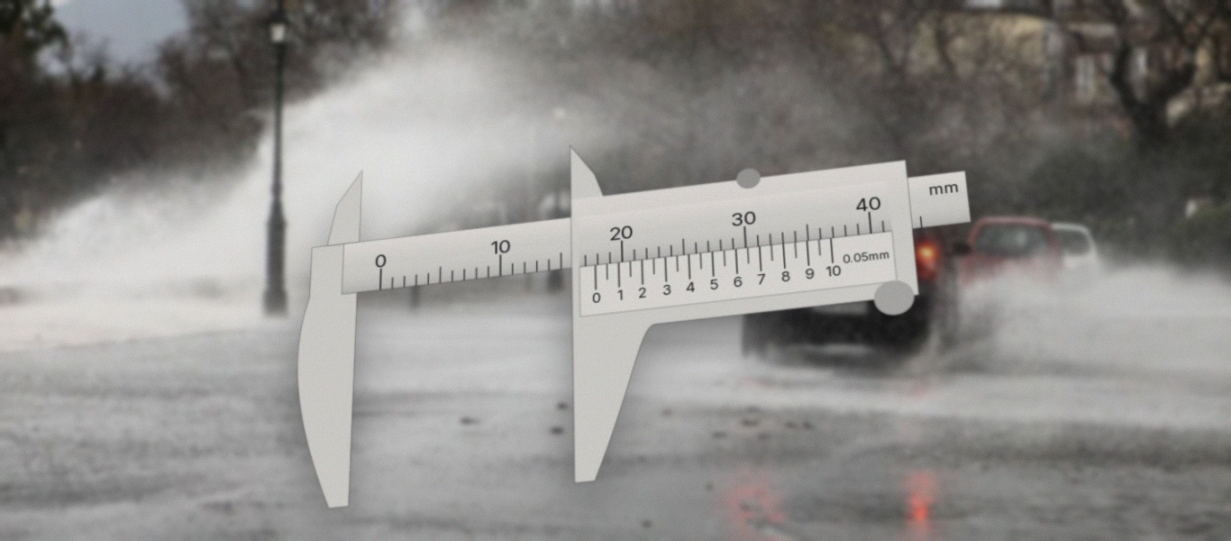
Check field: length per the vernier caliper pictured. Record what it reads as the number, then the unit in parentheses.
17.8 (mm)
